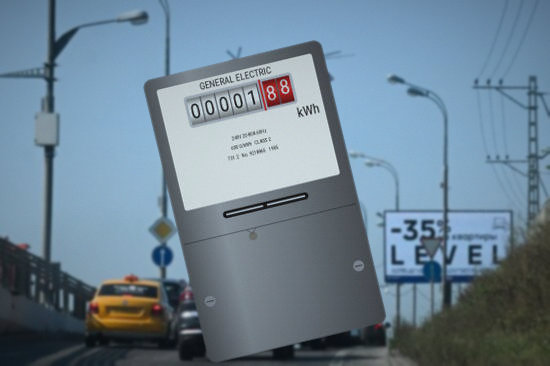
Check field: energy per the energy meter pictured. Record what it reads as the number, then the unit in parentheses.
1.88 (kWh)
